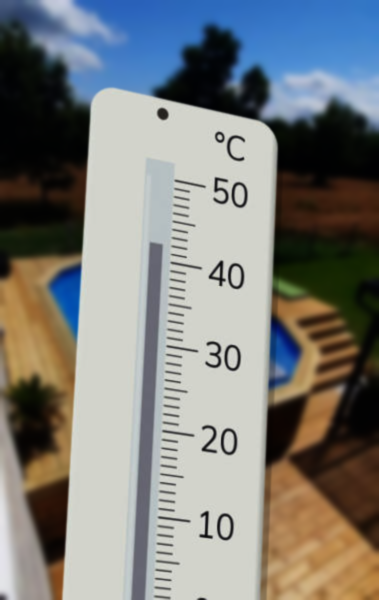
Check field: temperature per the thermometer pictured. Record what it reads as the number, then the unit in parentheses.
42 (°C)
